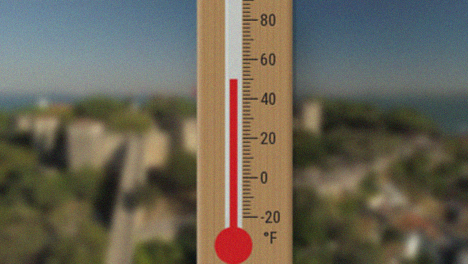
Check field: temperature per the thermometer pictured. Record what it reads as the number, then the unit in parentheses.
50 (°F)
